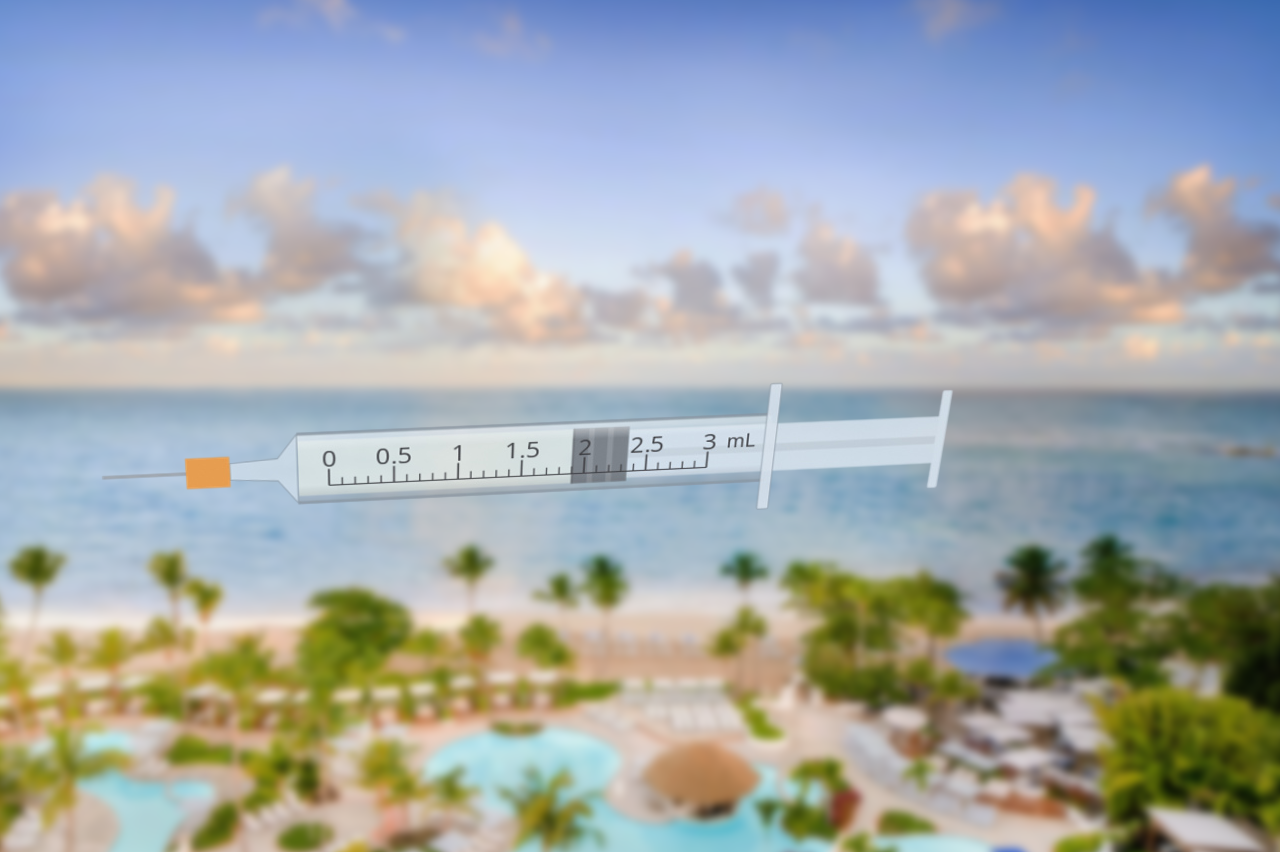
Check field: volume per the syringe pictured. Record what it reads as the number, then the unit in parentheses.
1.9 (mL)
